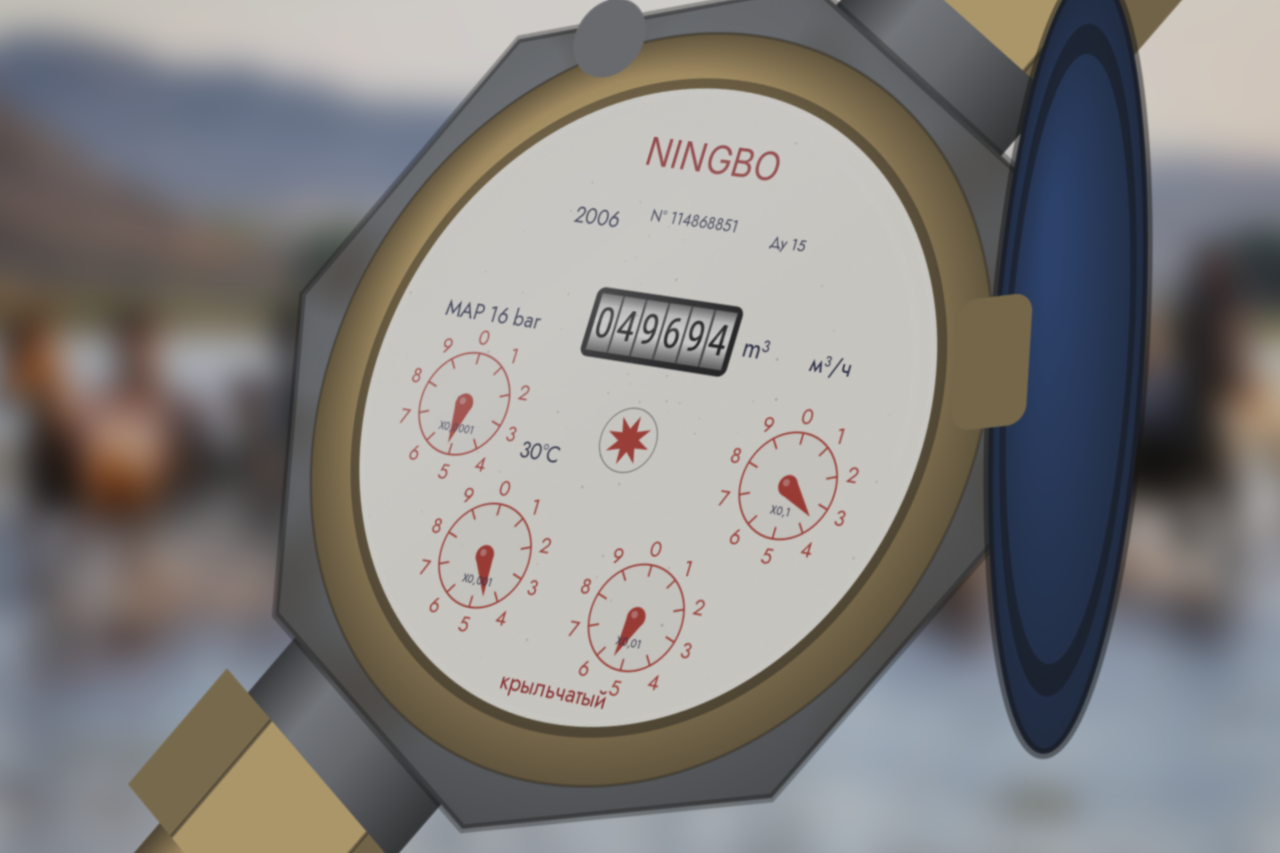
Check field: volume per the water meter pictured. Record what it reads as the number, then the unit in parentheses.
49694.3545 (m³)
